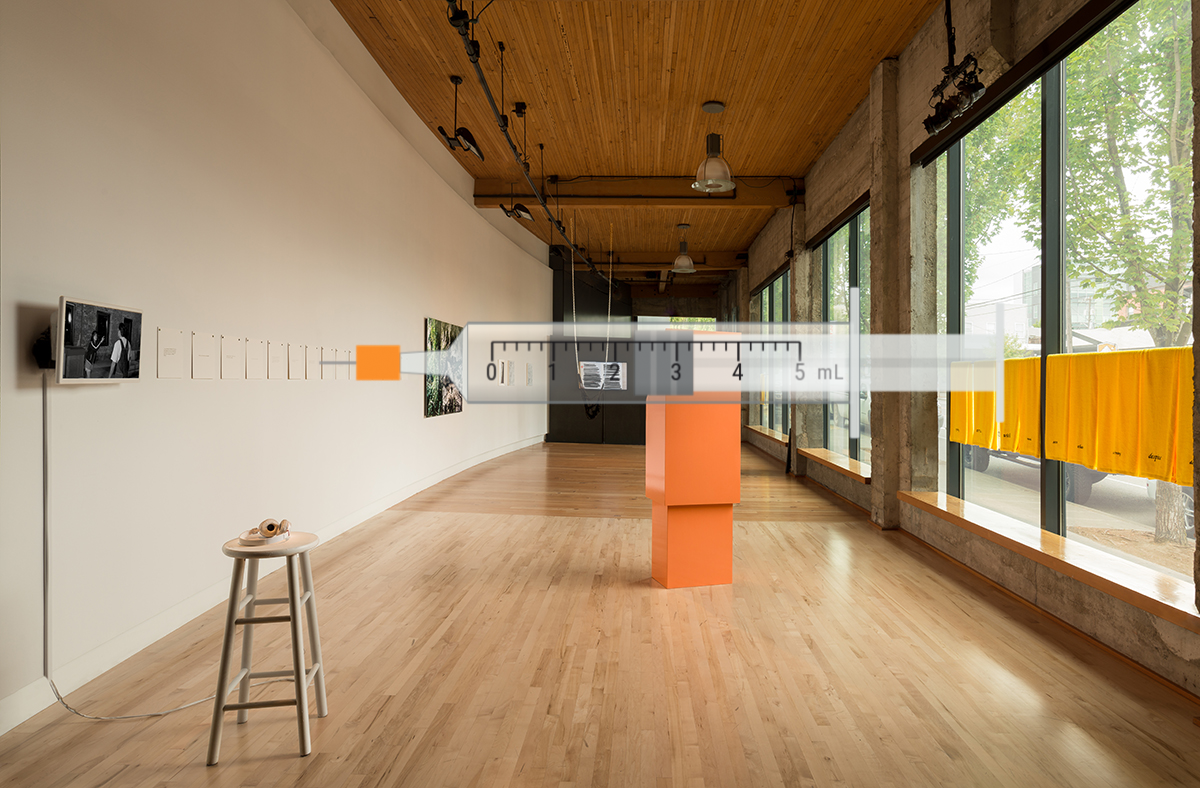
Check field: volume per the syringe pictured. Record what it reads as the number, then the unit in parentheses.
2.3 (mL)
